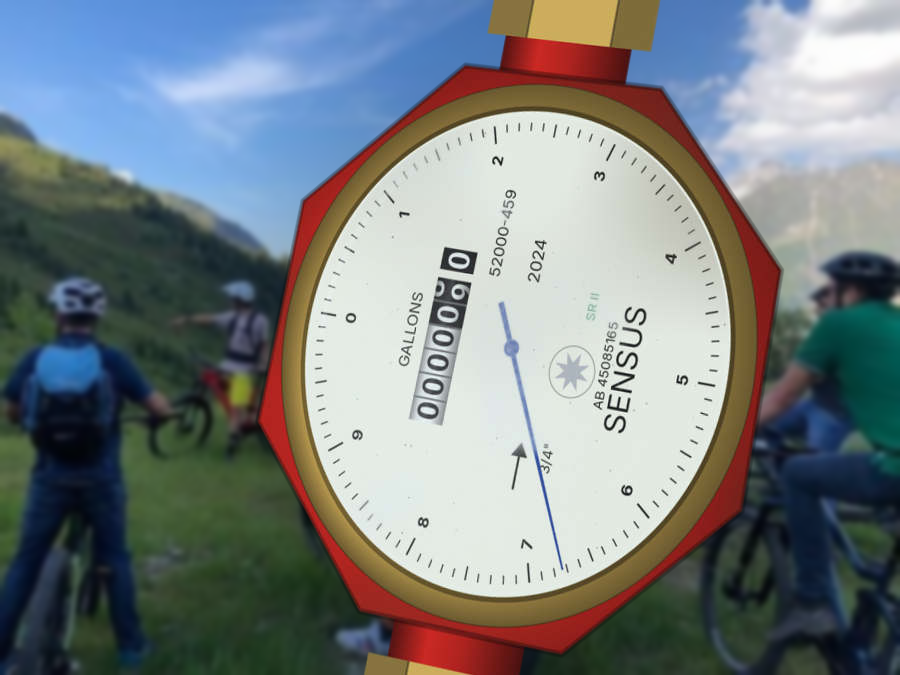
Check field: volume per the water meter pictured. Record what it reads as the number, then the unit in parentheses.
86.7 (gal)
